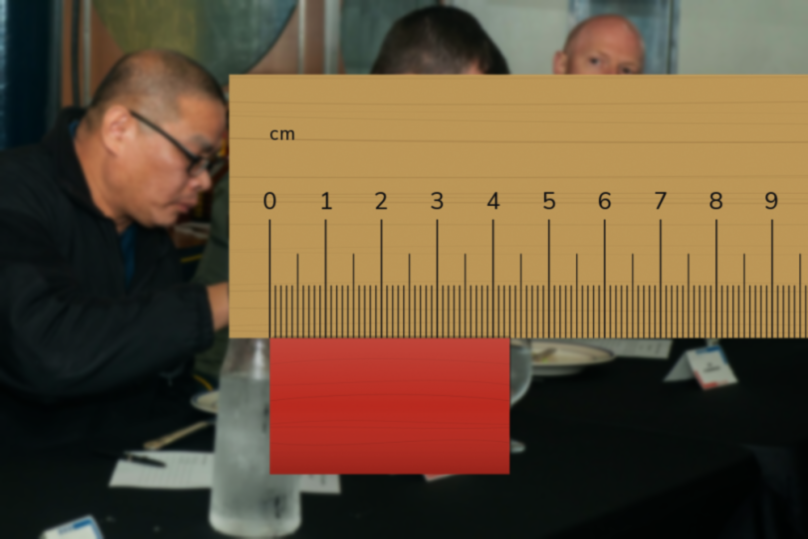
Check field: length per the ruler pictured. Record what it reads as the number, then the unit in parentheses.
4.3 (cm)
